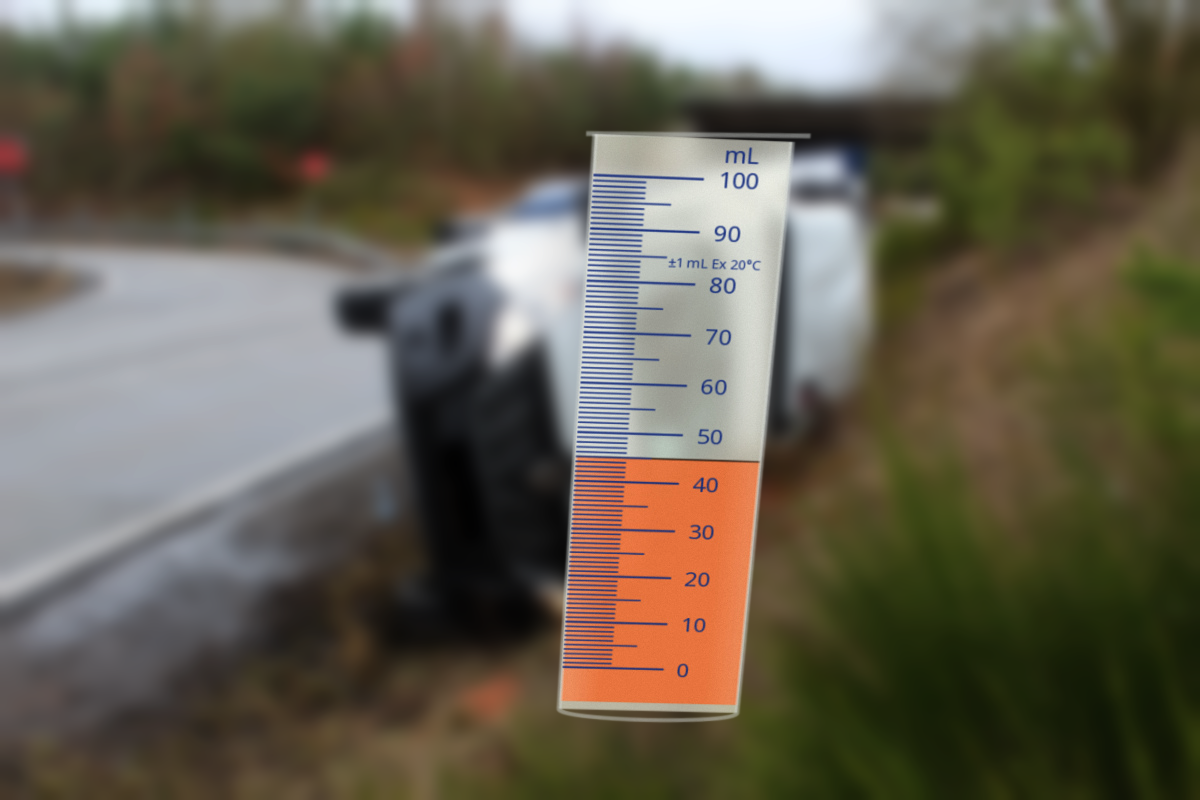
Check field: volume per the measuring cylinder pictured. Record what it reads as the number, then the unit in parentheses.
45 (mL)
